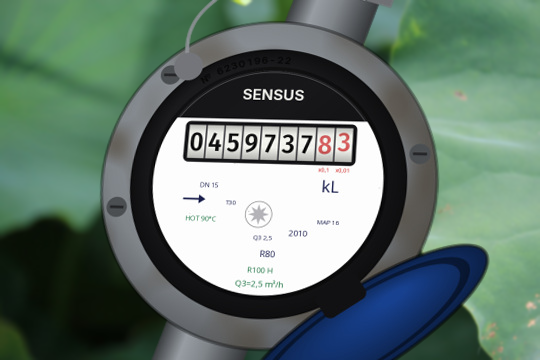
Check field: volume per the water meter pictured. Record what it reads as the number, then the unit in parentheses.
459737.83 (kL)
